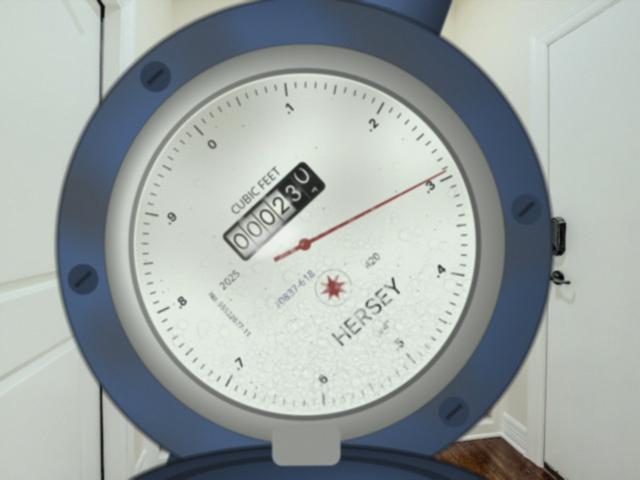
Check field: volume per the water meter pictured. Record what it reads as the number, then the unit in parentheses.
230.29 (ft³)
